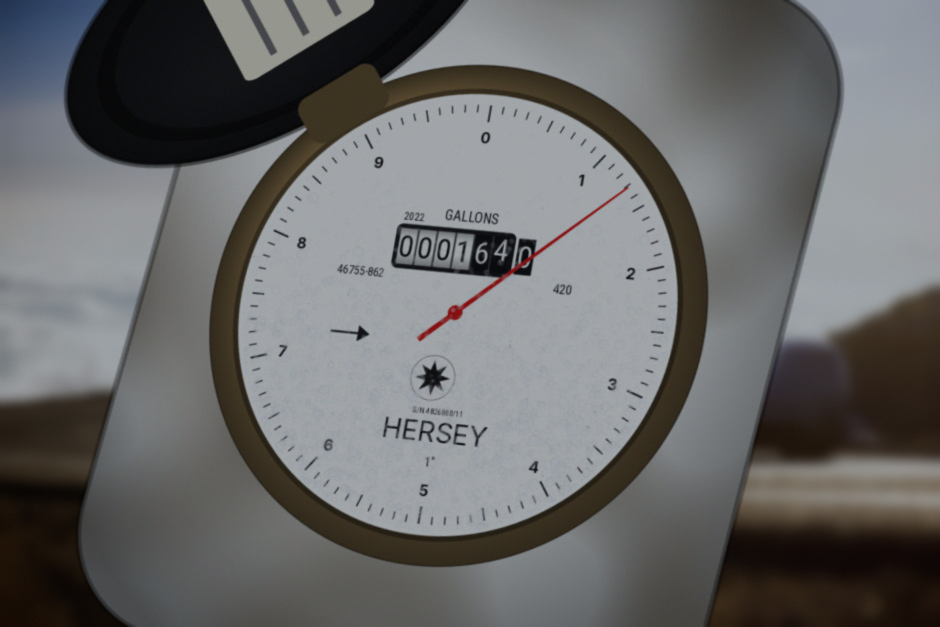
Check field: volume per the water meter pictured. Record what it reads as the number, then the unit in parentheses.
1641.3 (gal)
